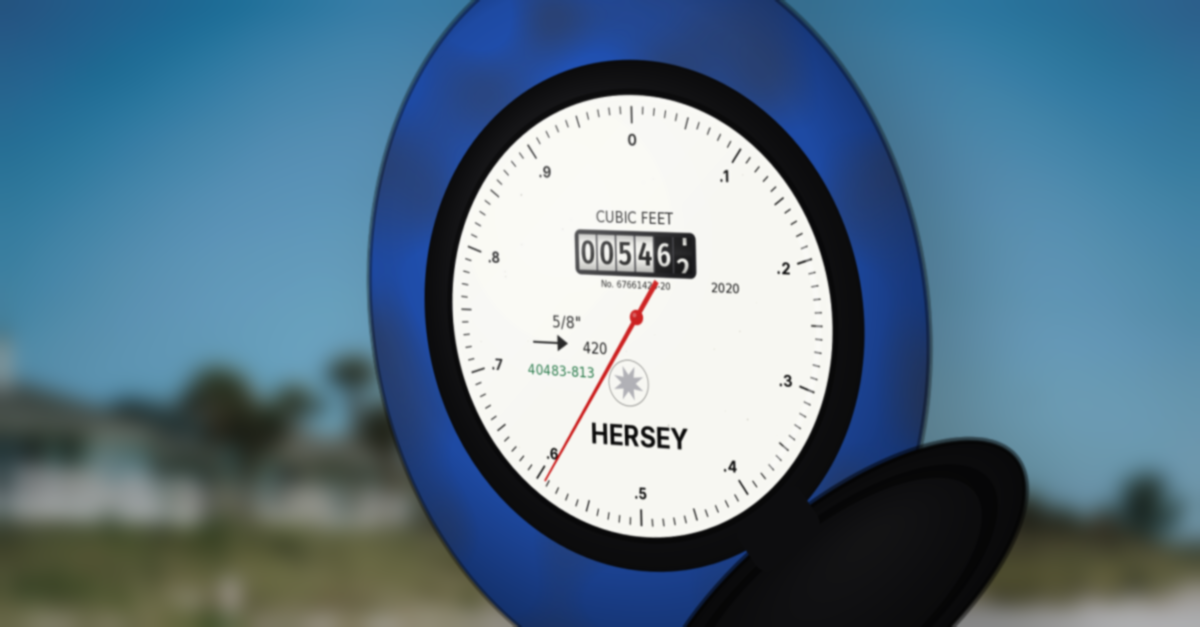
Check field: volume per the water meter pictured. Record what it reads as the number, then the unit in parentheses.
5461.59 (ft³)
